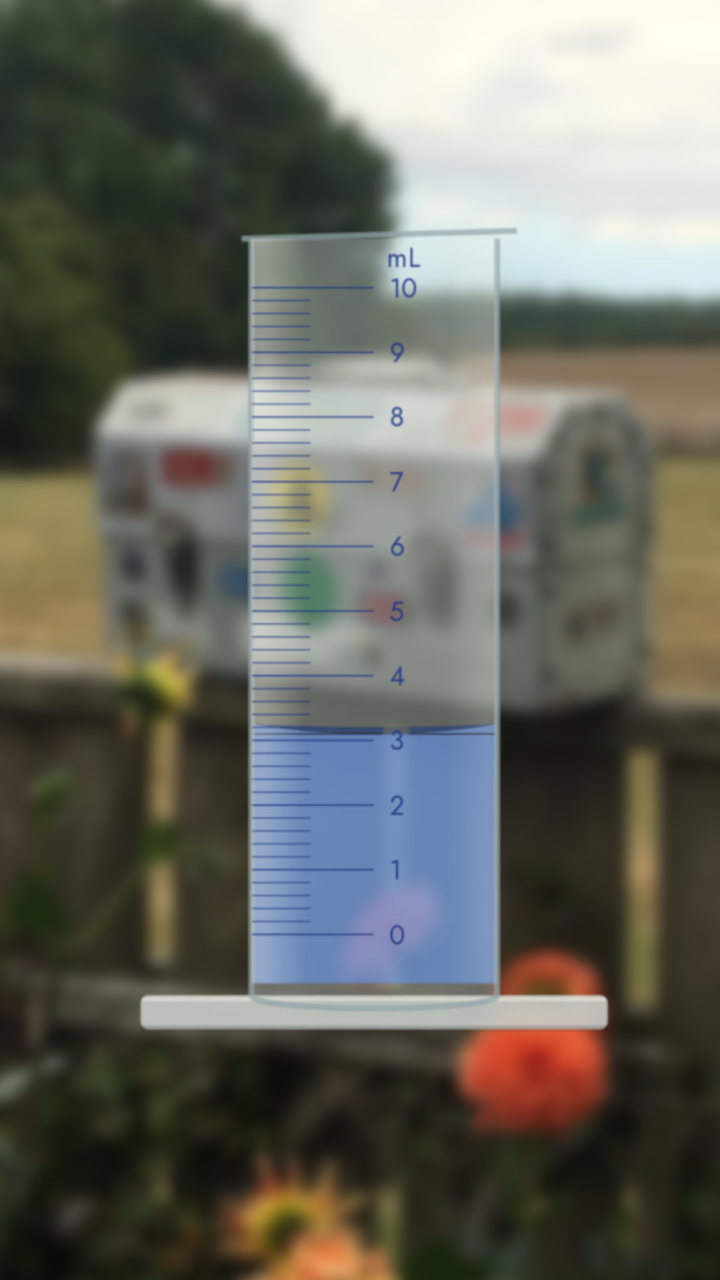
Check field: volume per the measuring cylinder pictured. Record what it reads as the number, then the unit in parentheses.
3.1 (mL)
